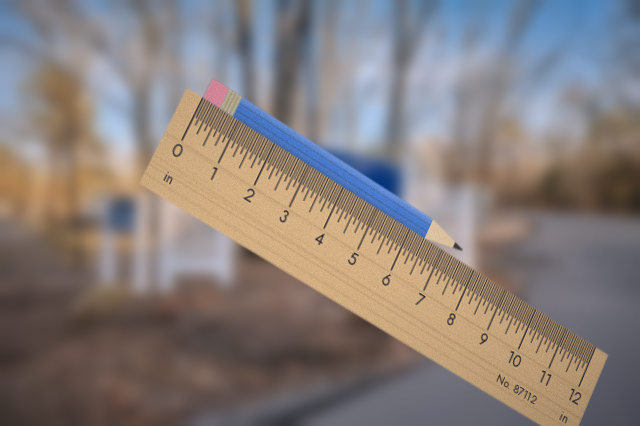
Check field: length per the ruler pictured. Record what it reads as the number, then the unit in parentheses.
7.5 (in)
